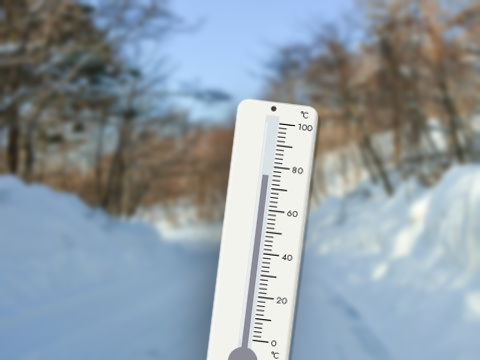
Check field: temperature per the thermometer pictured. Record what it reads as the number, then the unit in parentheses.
76 (°C)
